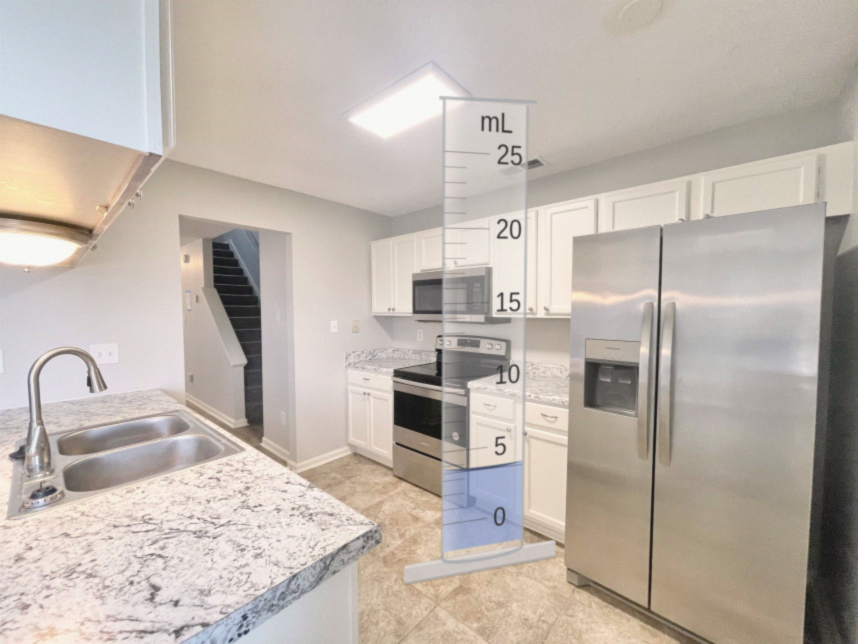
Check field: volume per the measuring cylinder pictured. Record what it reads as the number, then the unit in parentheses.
3.5 (mL)
